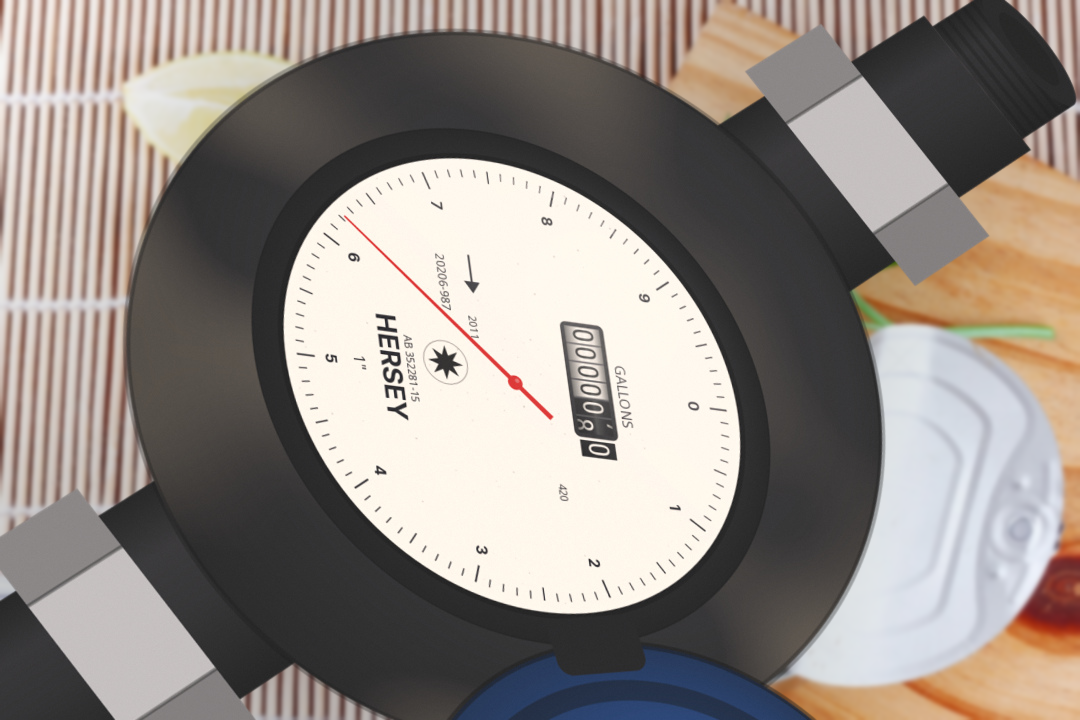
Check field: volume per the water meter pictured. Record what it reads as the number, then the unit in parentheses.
76.2 (gal)
